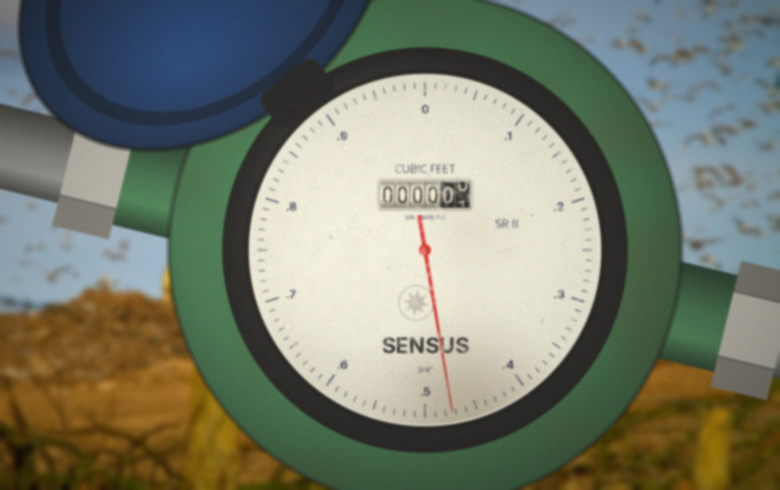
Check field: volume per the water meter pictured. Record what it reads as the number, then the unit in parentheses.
0.47 (ft³)
